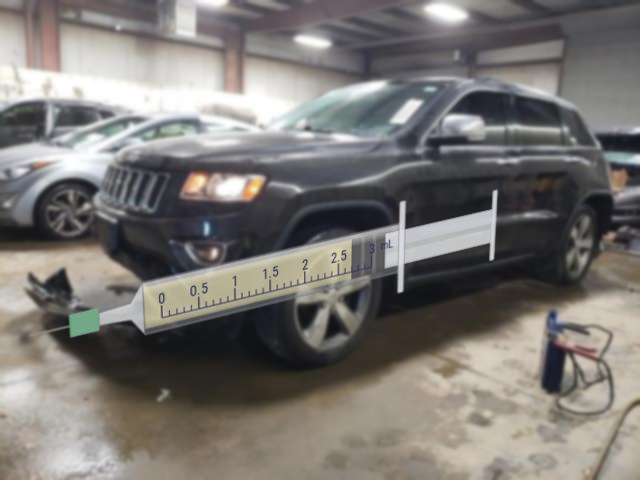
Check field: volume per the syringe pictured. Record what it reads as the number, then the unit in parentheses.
2.7 (mL)
